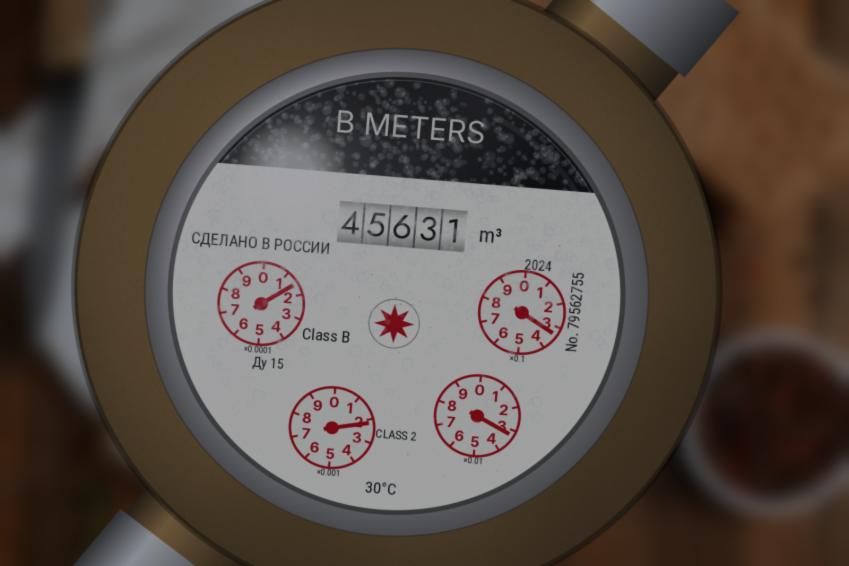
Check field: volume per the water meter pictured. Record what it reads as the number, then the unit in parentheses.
45631.3321 (m³)
